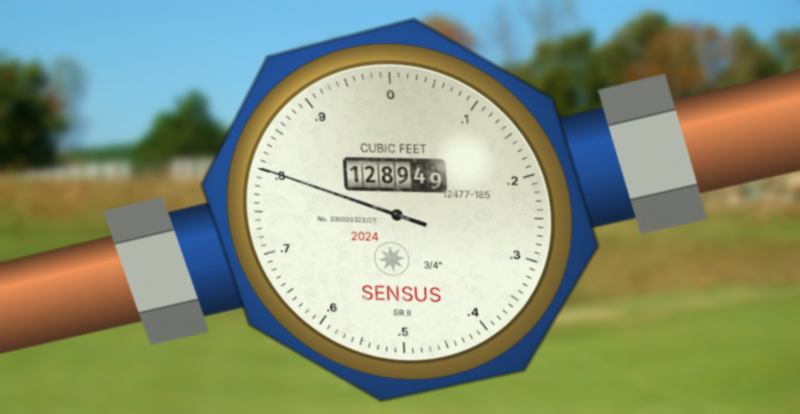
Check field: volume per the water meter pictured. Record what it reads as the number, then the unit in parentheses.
128948.80 (ft³)
